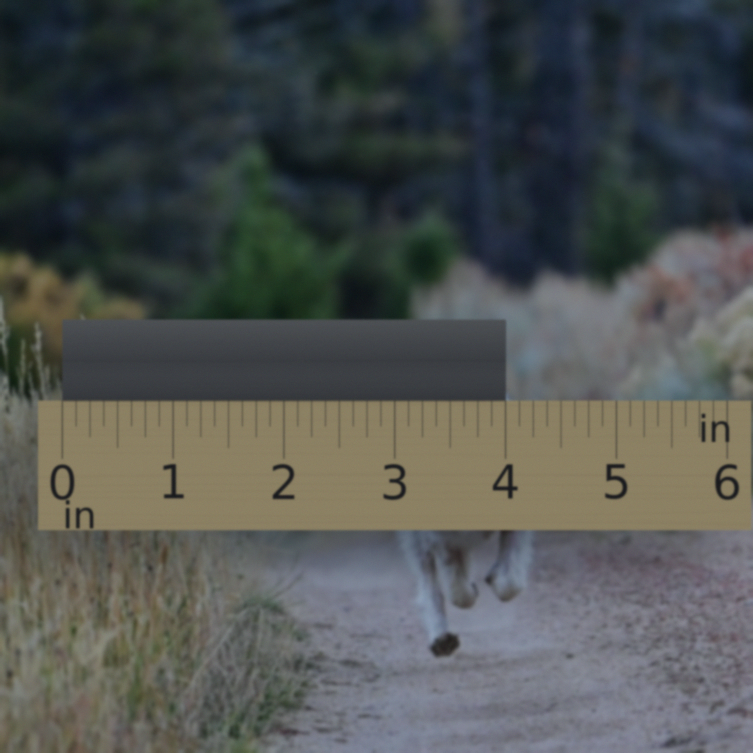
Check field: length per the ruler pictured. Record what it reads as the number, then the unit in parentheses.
4 (in)
